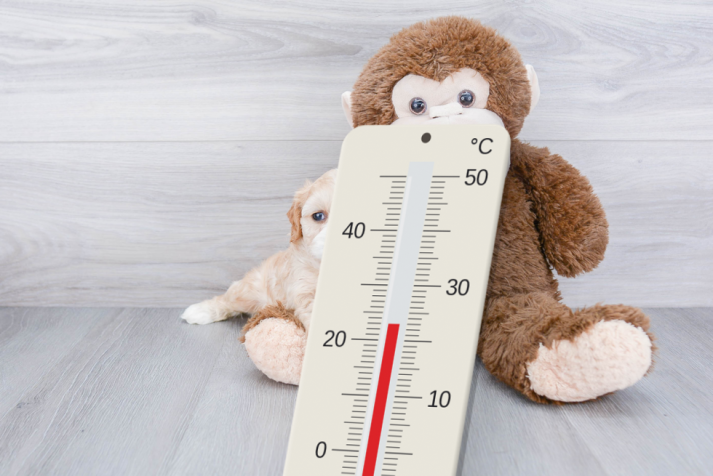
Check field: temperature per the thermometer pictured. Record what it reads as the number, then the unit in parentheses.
23 (°C)
